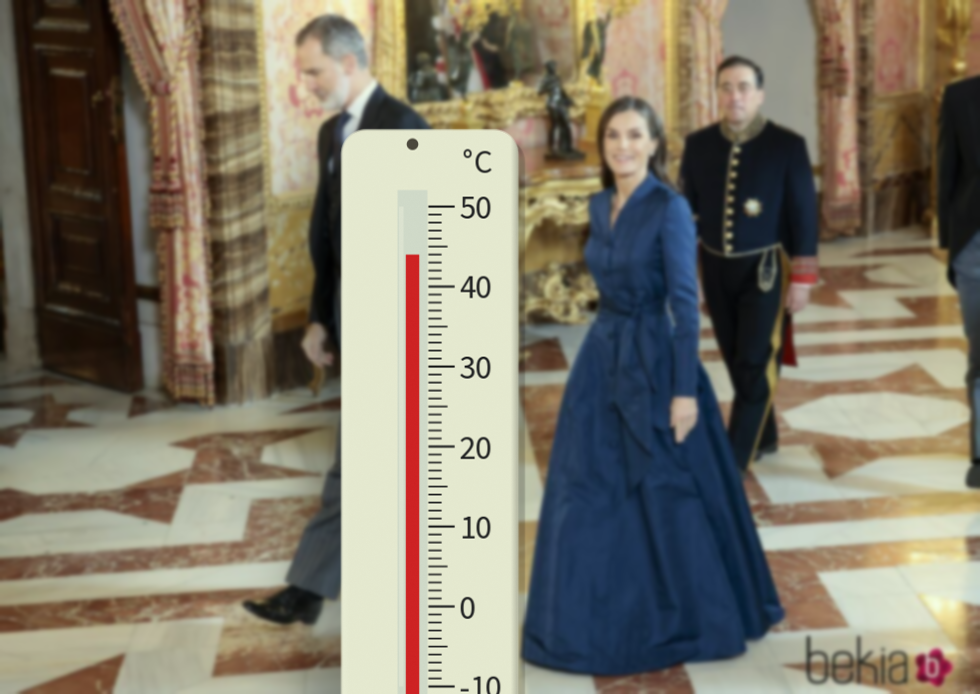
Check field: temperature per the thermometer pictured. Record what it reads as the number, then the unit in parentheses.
44 (°C)
